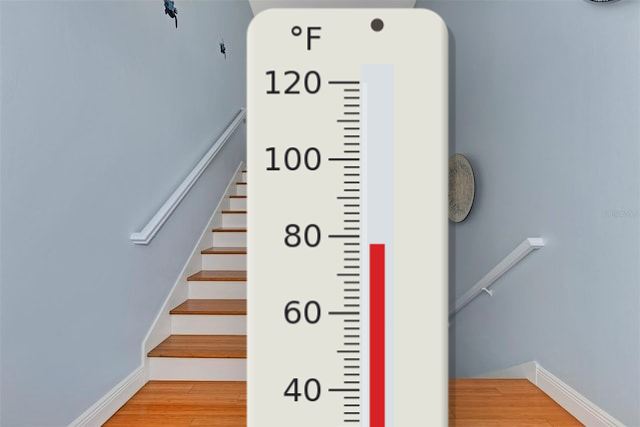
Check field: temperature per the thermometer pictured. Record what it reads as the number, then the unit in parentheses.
78 (°F)
